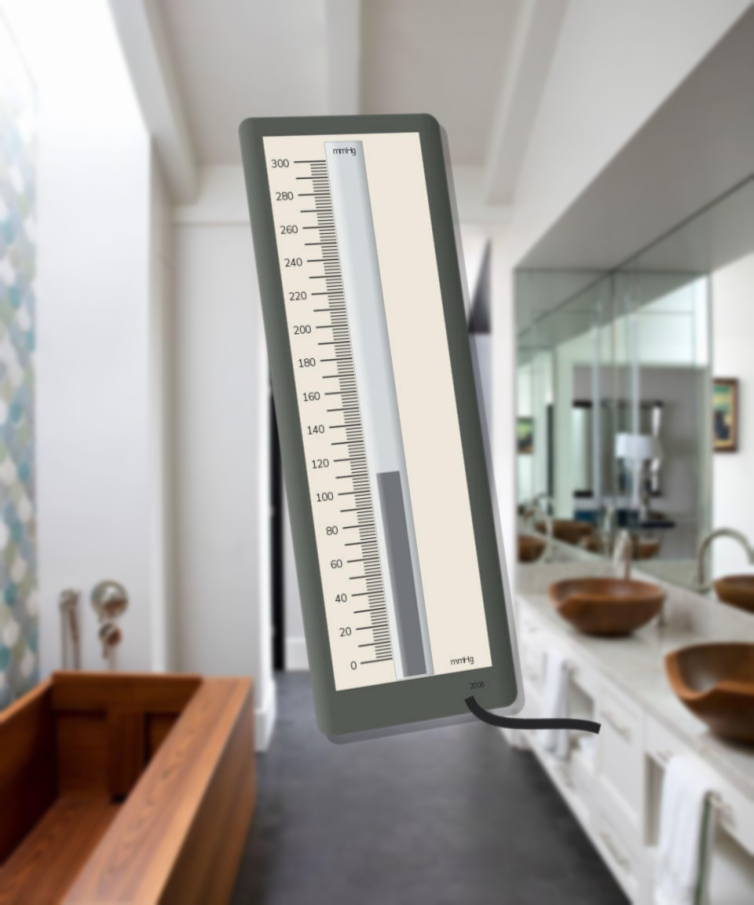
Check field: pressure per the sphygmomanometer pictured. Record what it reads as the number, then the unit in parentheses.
110 (mmHg)
